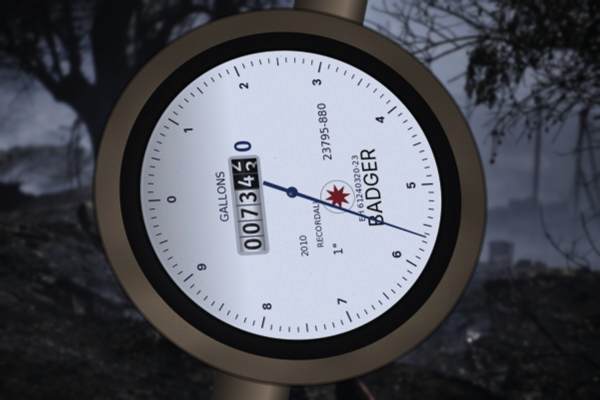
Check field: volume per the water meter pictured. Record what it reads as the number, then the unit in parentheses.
73425.6 (gal)
